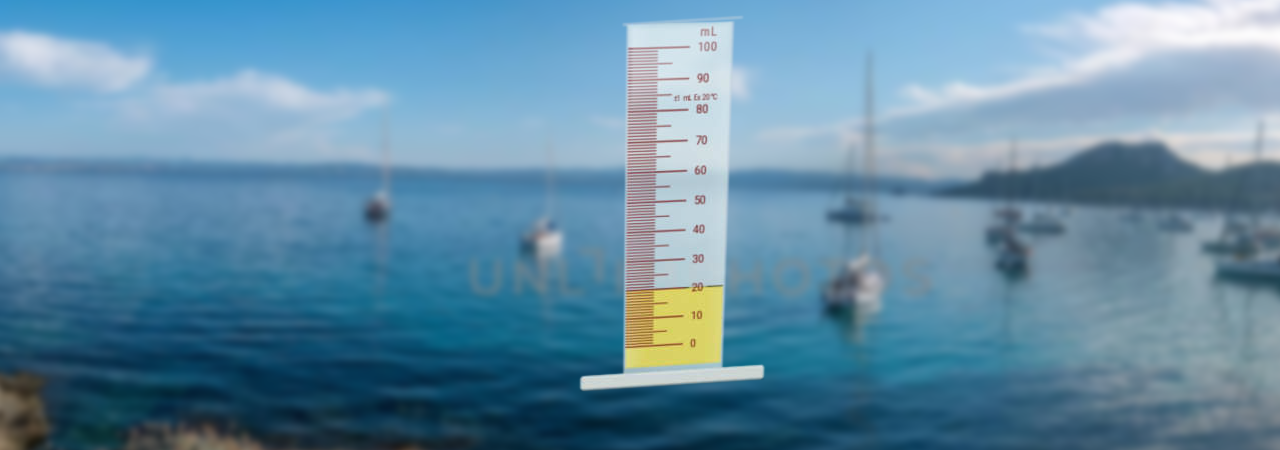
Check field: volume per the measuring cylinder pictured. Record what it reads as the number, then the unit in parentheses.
20 (mL)
